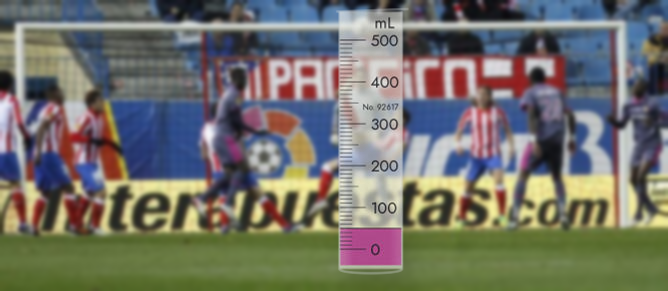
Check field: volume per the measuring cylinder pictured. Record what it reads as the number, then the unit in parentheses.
50 (mL)
